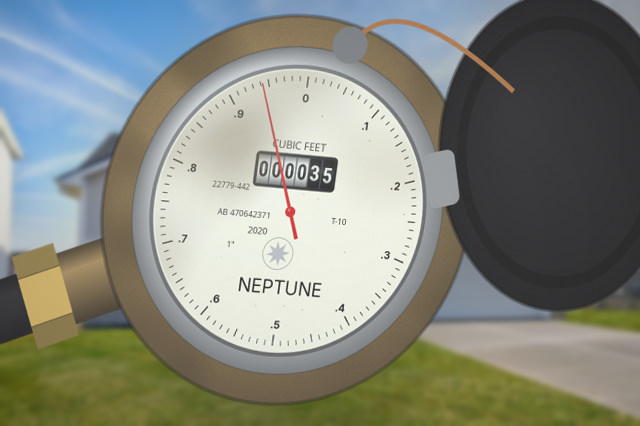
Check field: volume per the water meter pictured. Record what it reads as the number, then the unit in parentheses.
34.94 (ft³)
